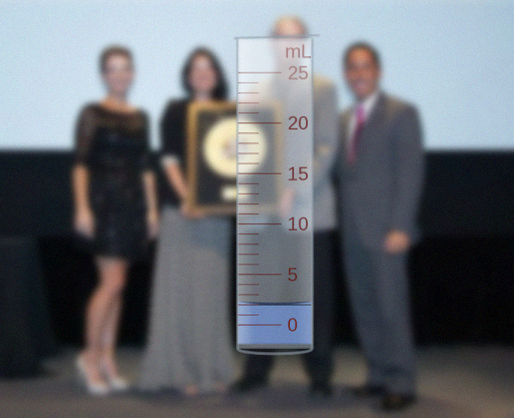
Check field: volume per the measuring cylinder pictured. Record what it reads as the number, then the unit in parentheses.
2 (mL)
